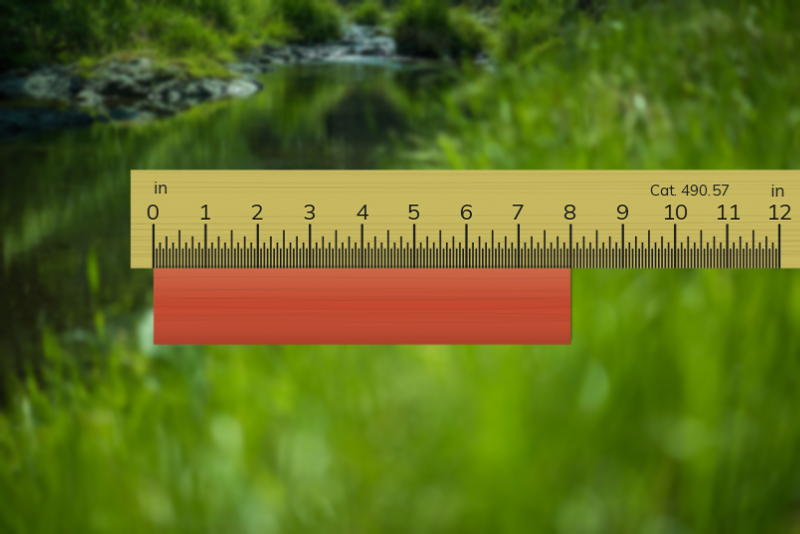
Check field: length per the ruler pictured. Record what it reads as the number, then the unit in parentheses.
8 (in)
